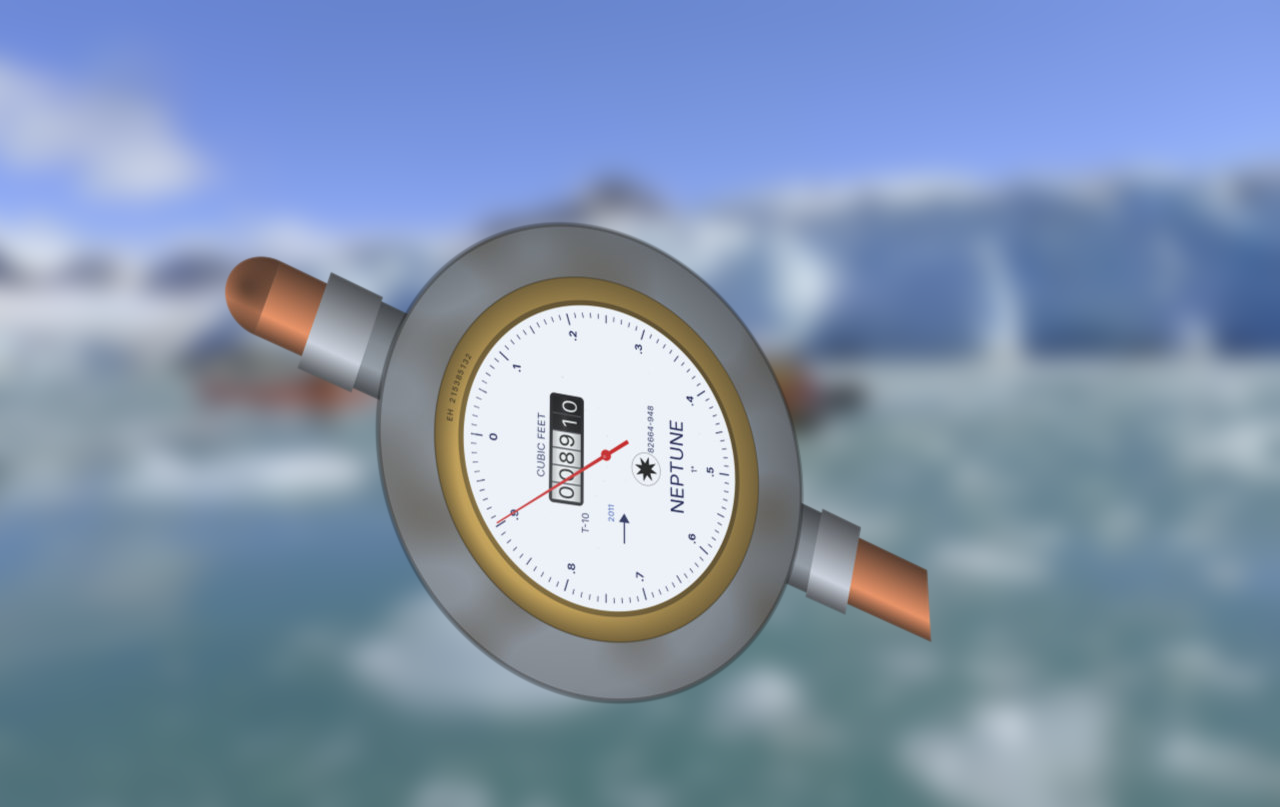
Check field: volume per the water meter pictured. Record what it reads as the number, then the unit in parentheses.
8909.90 (ft³)
